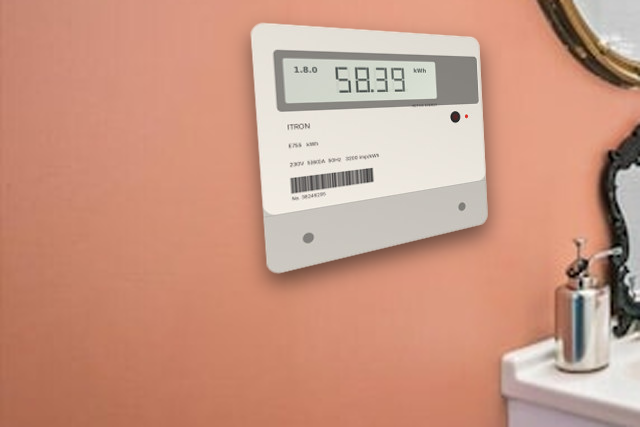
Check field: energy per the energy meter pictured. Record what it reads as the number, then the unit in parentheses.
58.39 (kWh)
